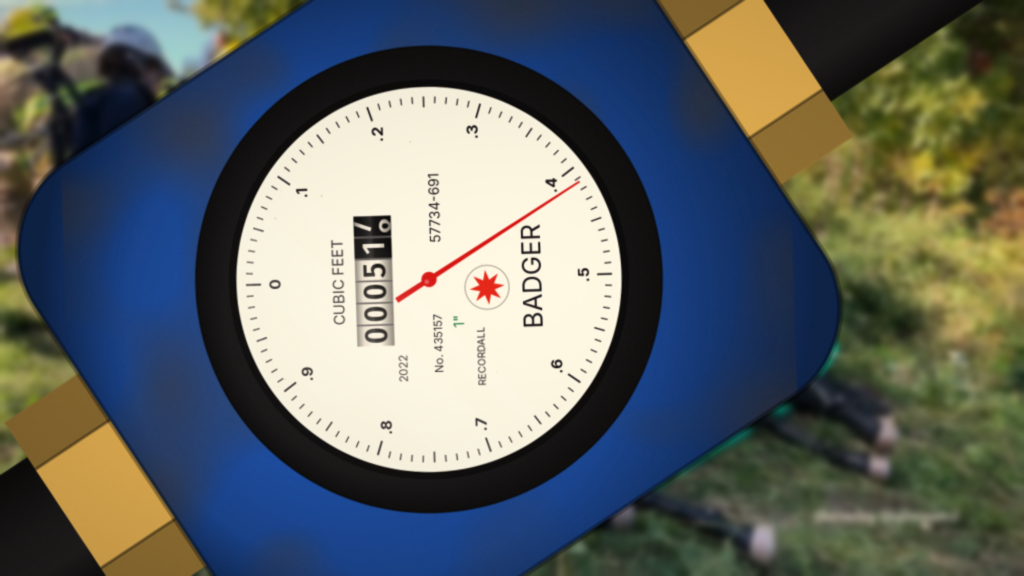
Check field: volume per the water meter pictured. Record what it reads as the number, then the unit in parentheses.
517.41 (ft³)
